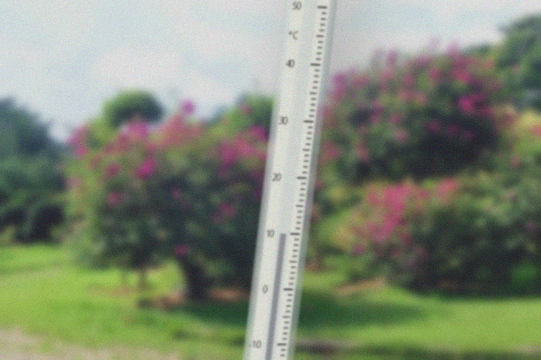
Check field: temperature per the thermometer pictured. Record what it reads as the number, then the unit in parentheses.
10 (°C)
